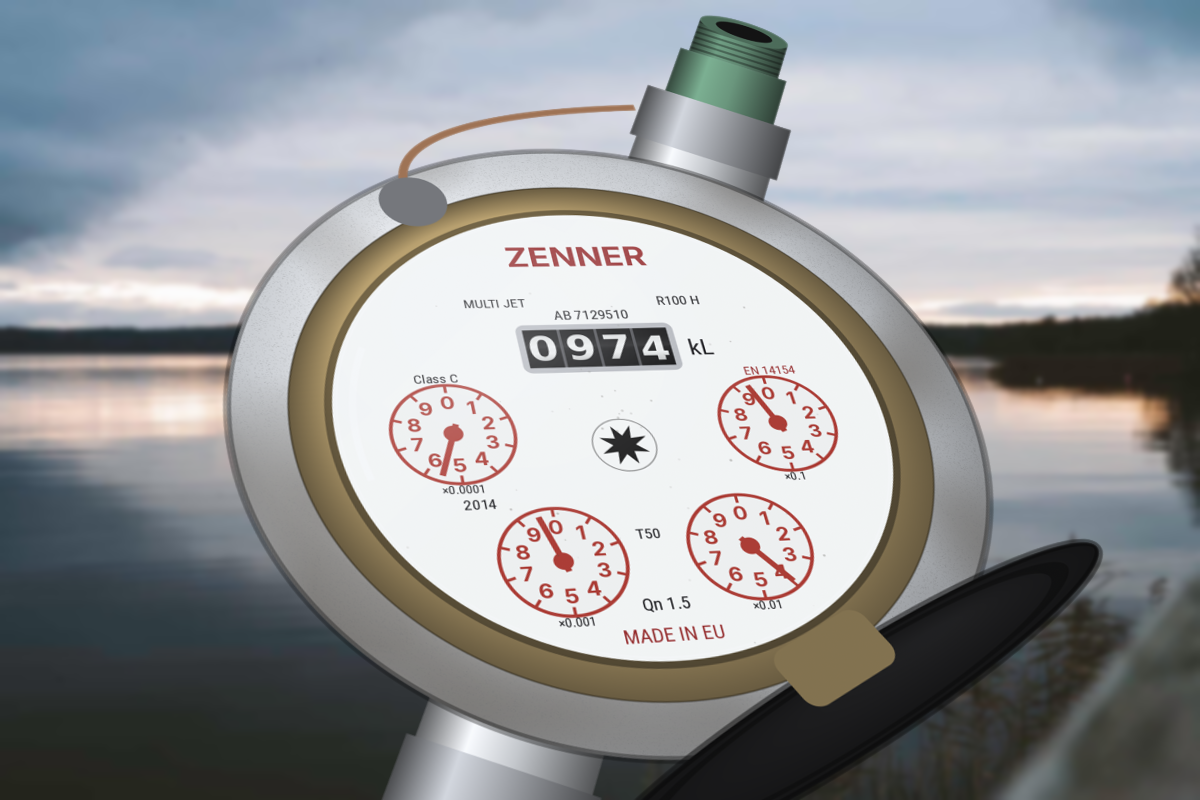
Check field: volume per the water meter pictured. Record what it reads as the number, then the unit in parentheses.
973.9395 (kL)
